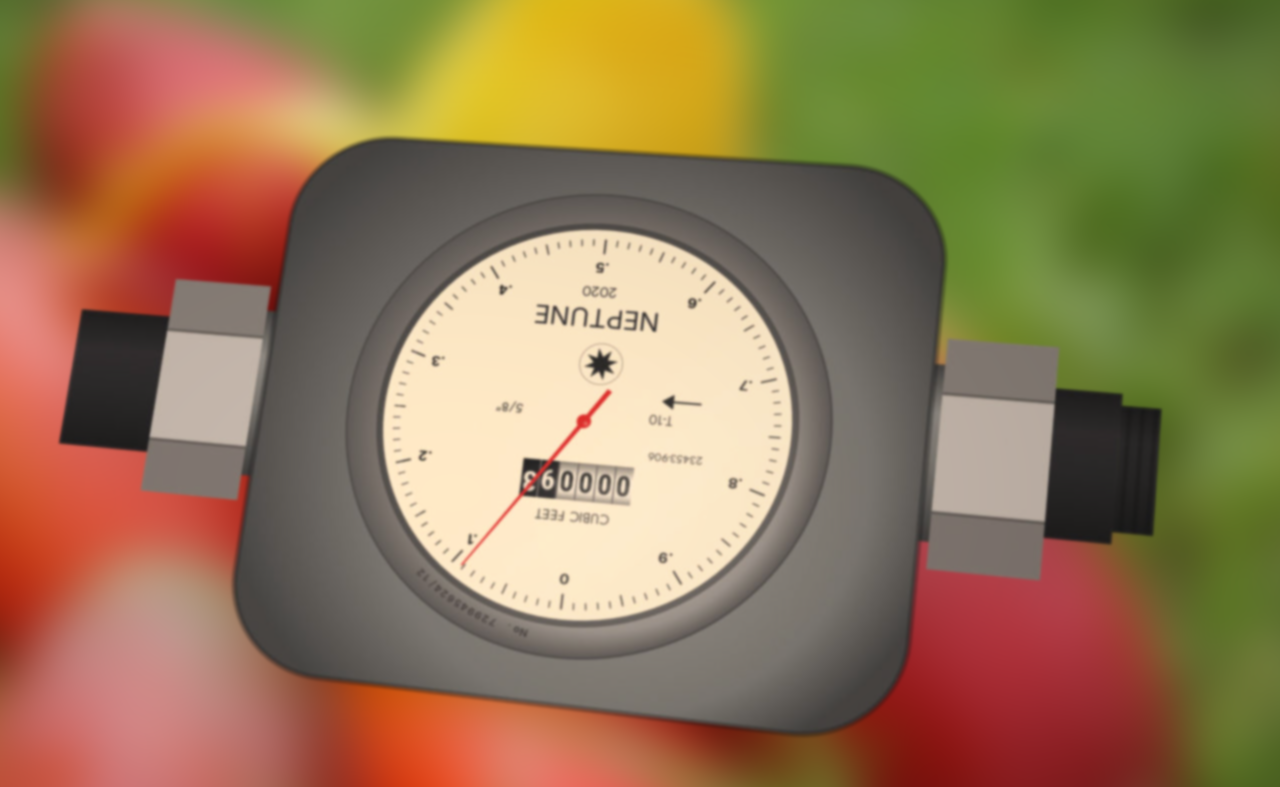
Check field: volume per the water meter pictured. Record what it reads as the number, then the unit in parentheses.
93.09 (ft³)
